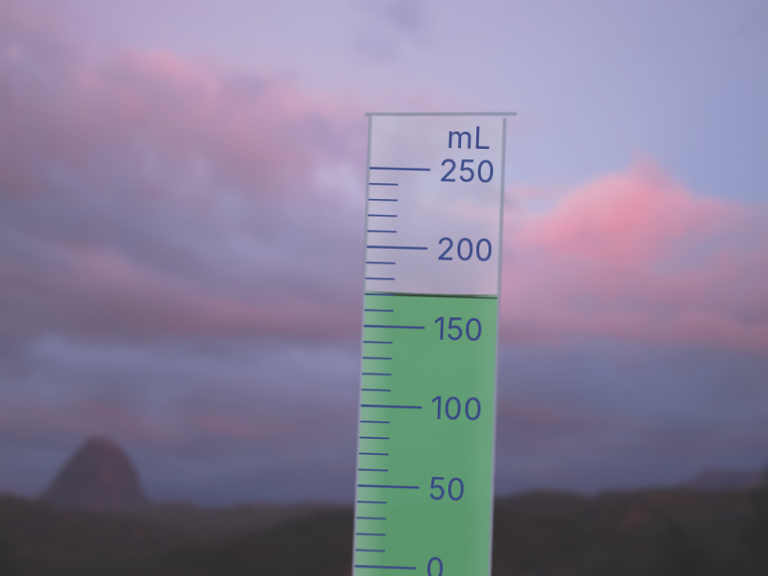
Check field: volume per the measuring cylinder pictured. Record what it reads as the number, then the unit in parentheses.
170 (mL)
